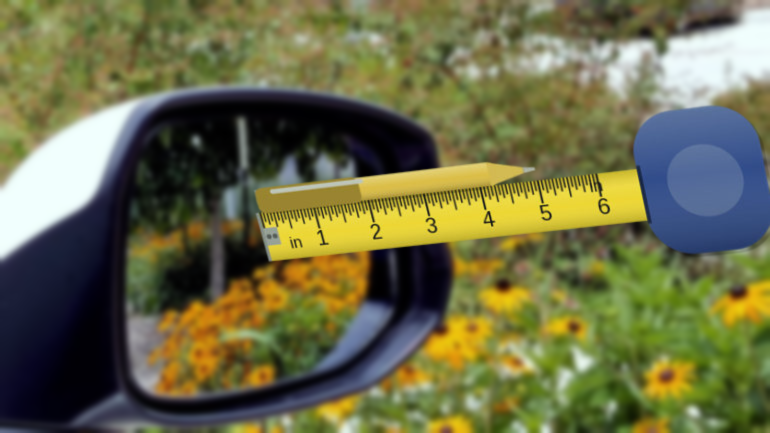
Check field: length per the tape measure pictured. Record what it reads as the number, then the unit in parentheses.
5 (in)
